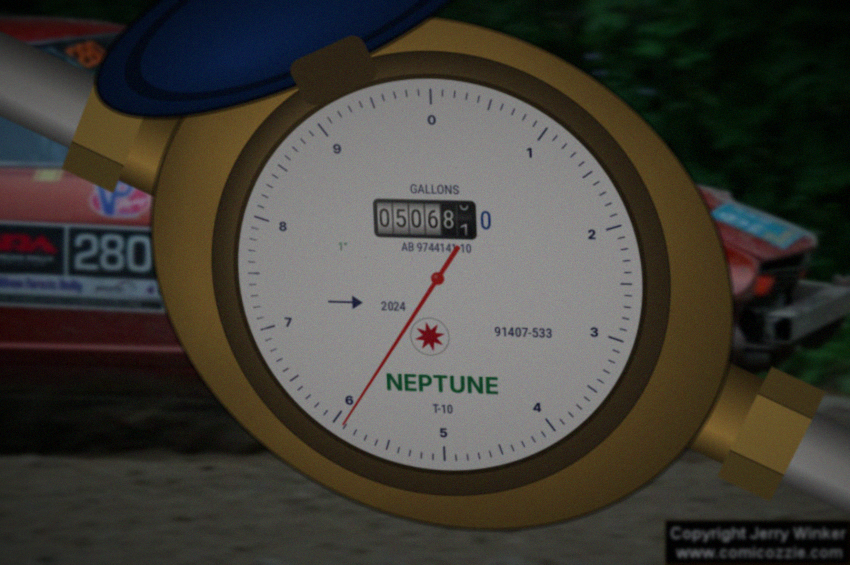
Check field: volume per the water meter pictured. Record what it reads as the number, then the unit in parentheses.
506805.9 (gal)
